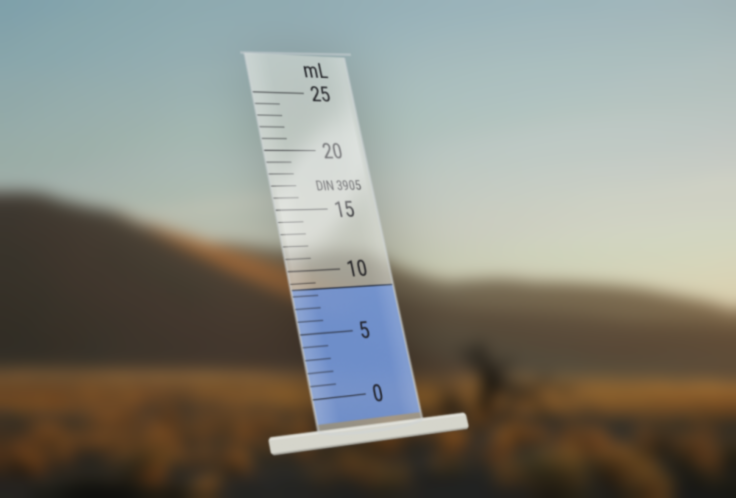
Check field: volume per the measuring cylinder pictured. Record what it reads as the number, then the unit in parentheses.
8.5 (mL)
